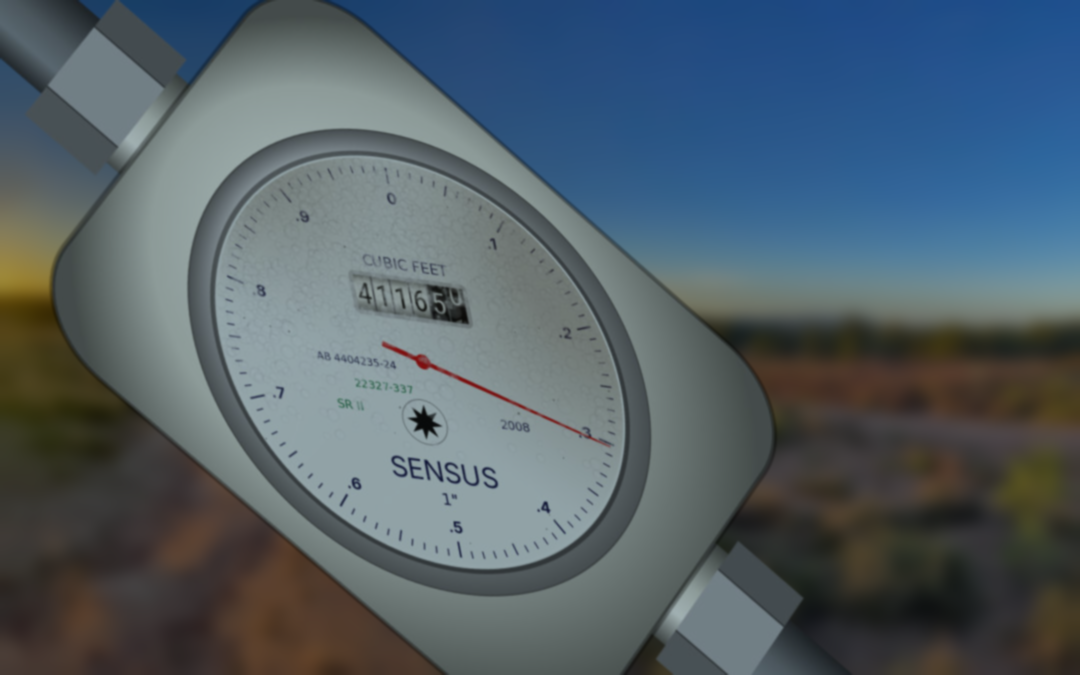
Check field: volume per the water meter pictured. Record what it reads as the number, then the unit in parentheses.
411650.30 (ft³)
